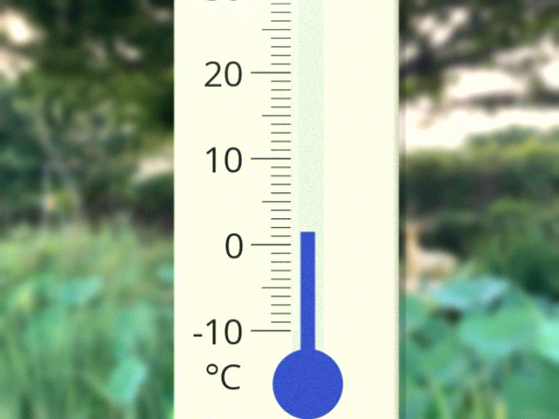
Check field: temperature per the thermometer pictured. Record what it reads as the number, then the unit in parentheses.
1.5 (°C)
